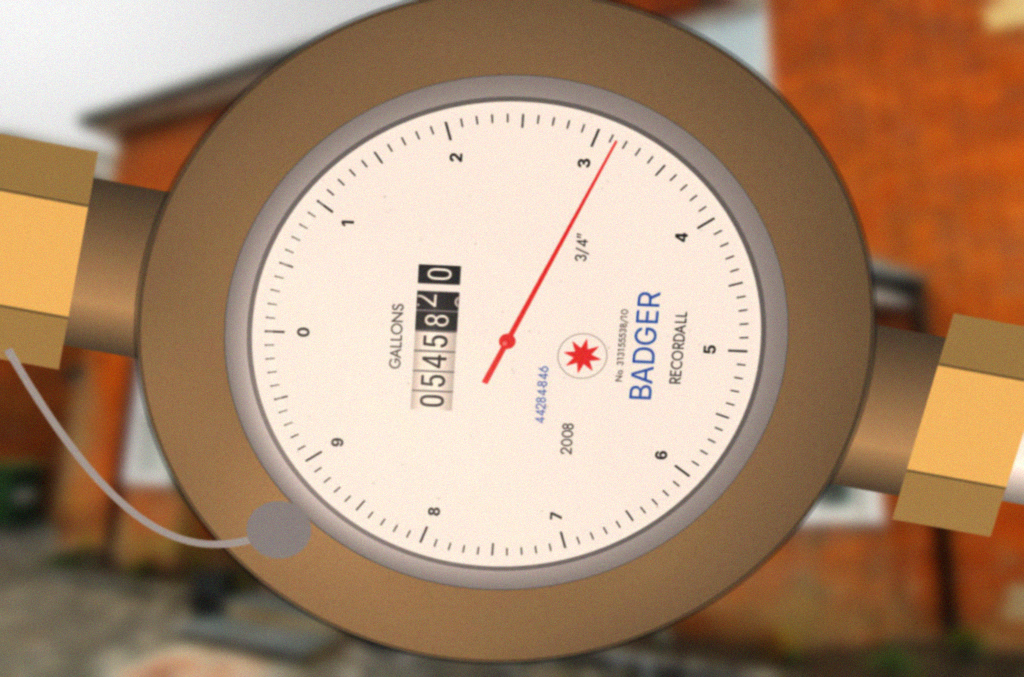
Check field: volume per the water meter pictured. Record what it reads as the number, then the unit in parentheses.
545823.1 (gal)
